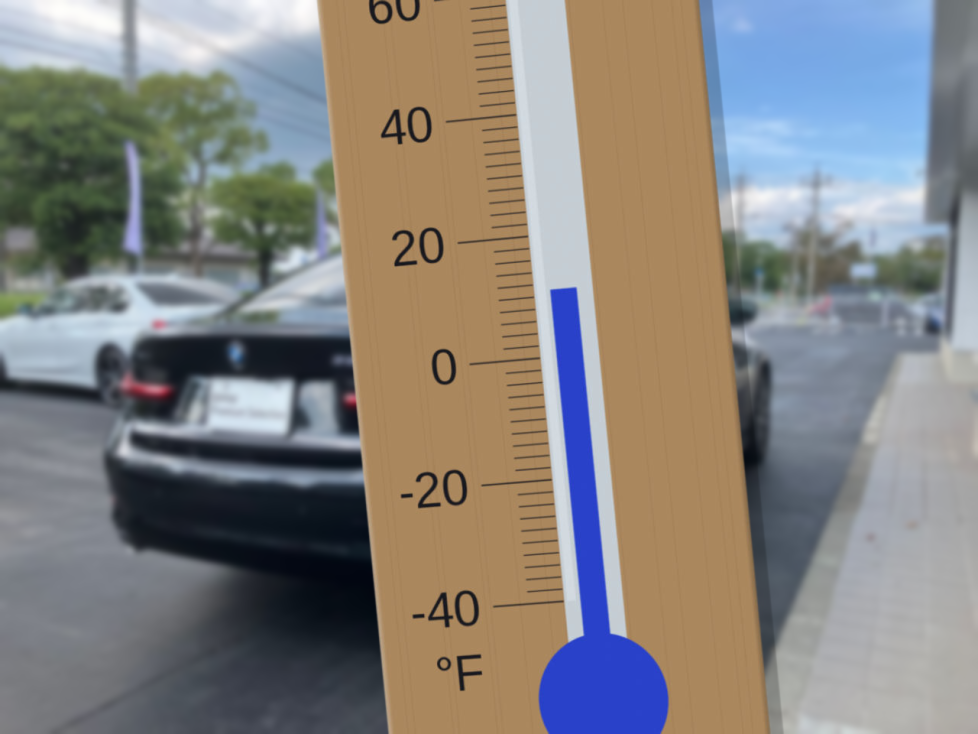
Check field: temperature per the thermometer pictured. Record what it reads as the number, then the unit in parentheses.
11 (°F)
